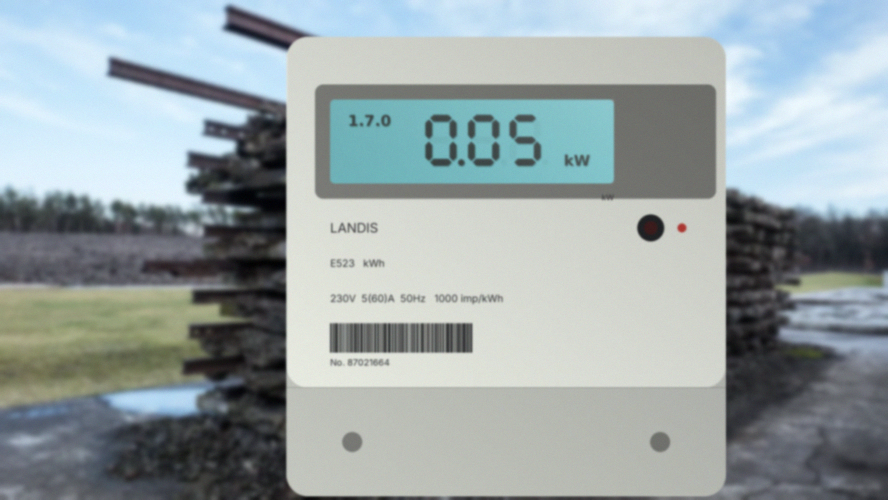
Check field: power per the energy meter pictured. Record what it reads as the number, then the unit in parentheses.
0.05 (kW)
